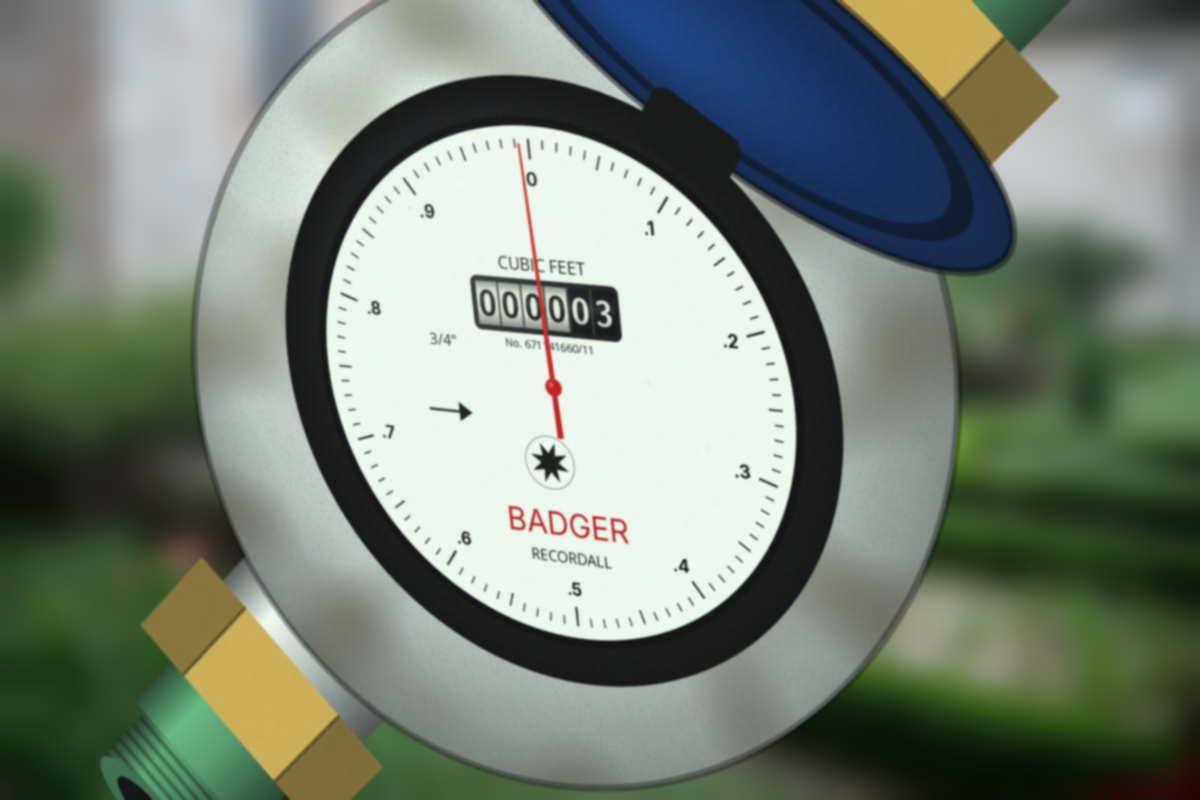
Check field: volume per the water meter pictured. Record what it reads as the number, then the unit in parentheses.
2.99 (ft³)
